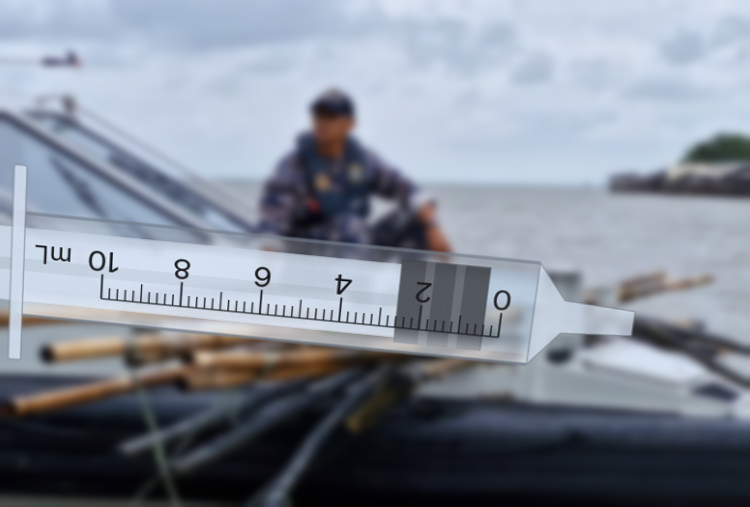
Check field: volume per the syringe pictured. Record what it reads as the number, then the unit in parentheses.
0.4 (mL)
